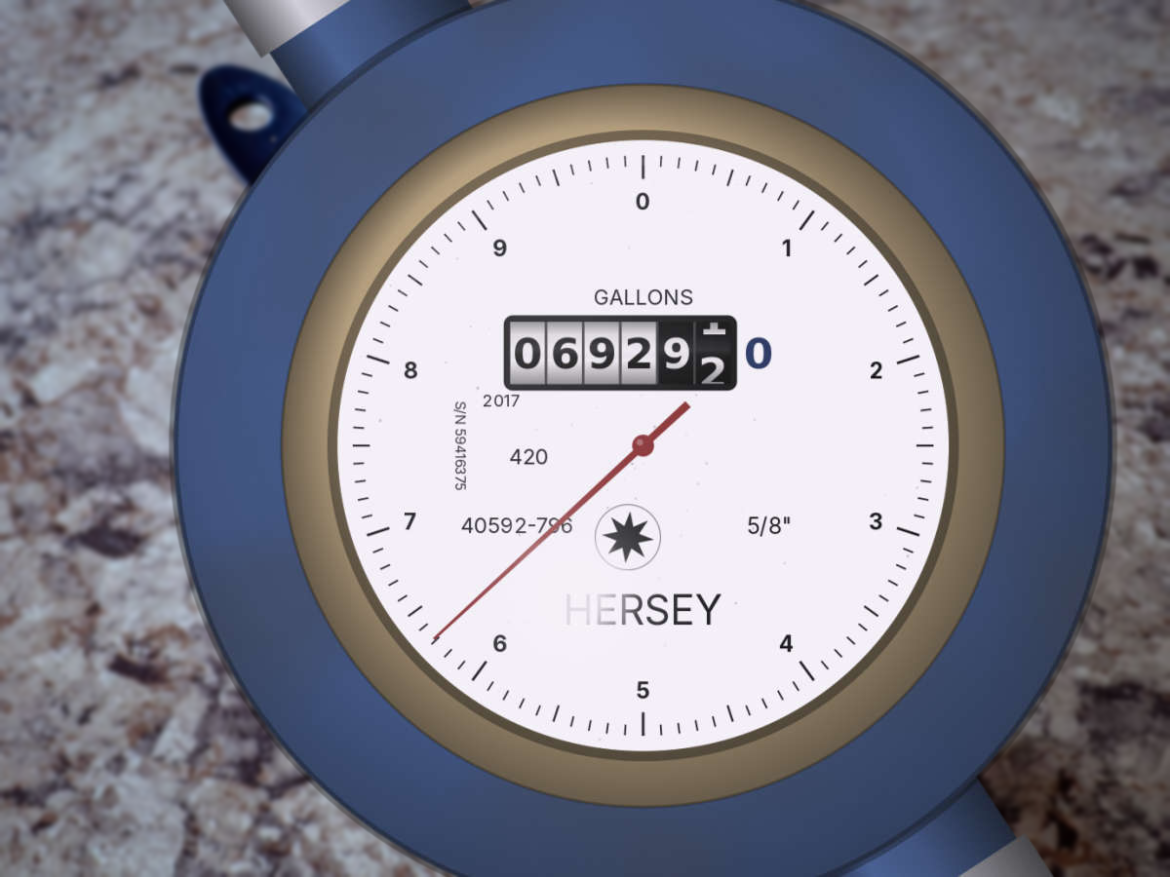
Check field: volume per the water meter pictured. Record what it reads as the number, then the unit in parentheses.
692916.3 (gal)
